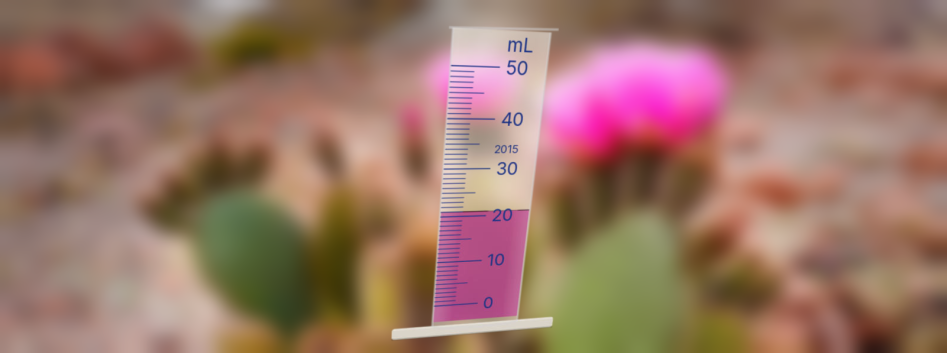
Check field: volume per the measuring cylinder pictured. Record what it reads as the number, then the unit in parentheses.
21 (mL)
